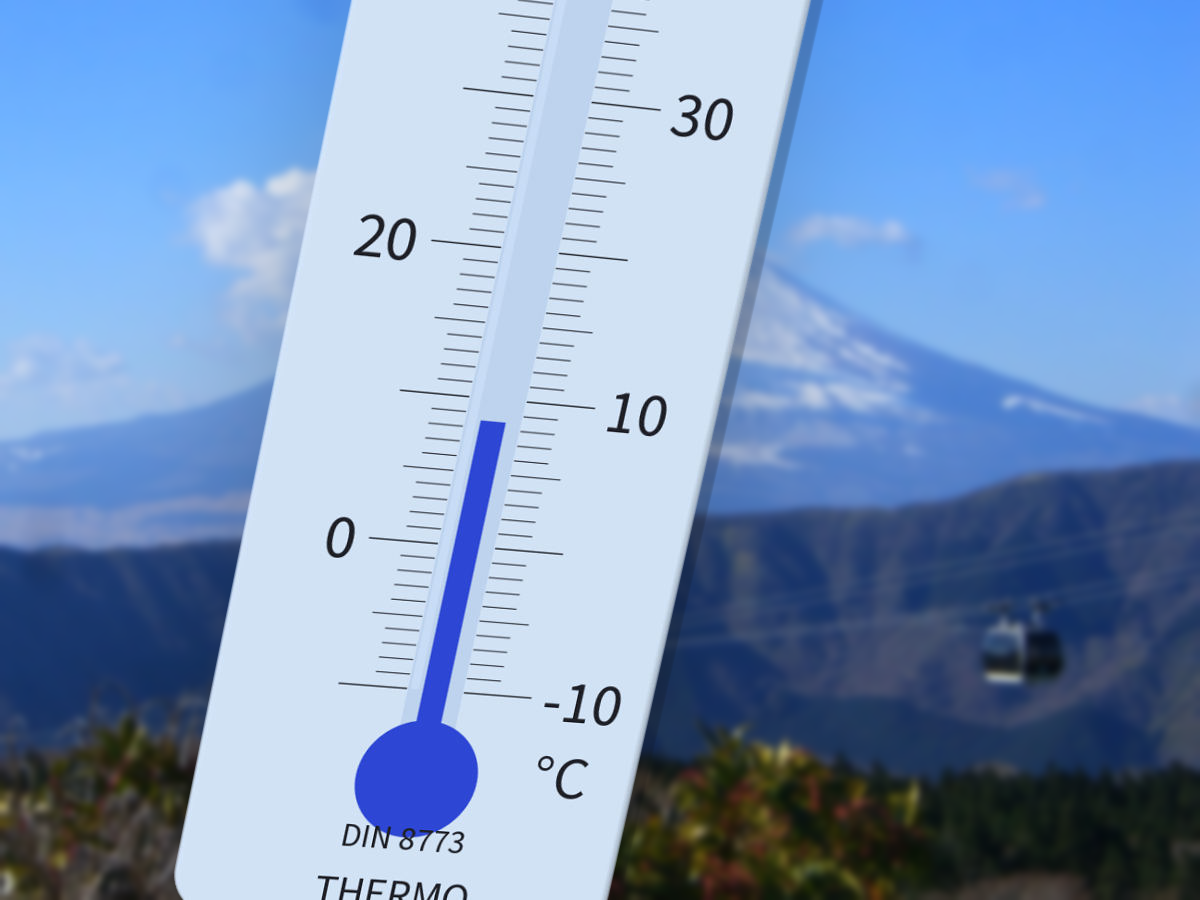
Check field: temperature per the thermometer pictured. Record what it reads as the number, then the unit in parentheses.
8.5 (°C)
